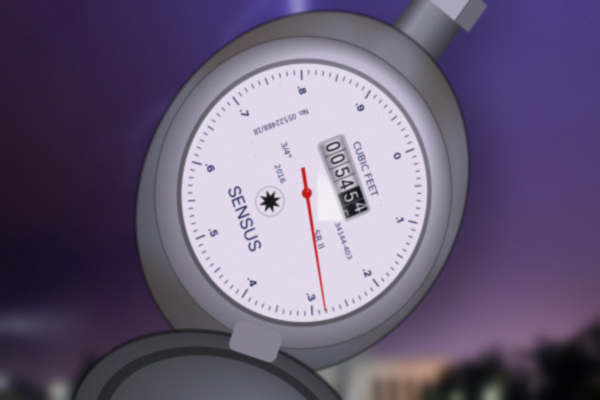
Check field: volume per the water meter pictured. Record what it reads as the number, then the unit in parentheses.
5454.28 (ft³)
